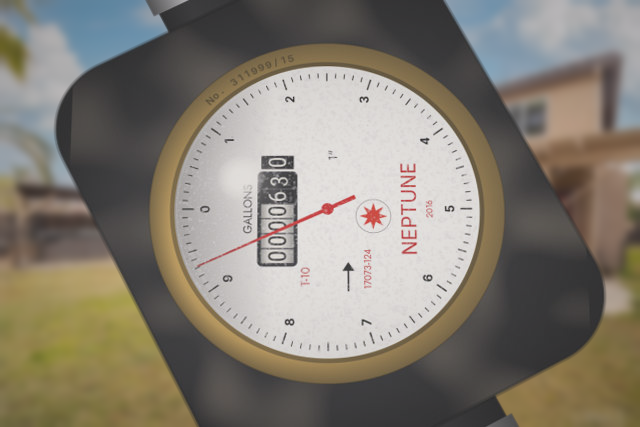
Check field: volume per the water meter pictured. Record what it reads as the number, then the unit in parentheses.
629.3 (gal)
